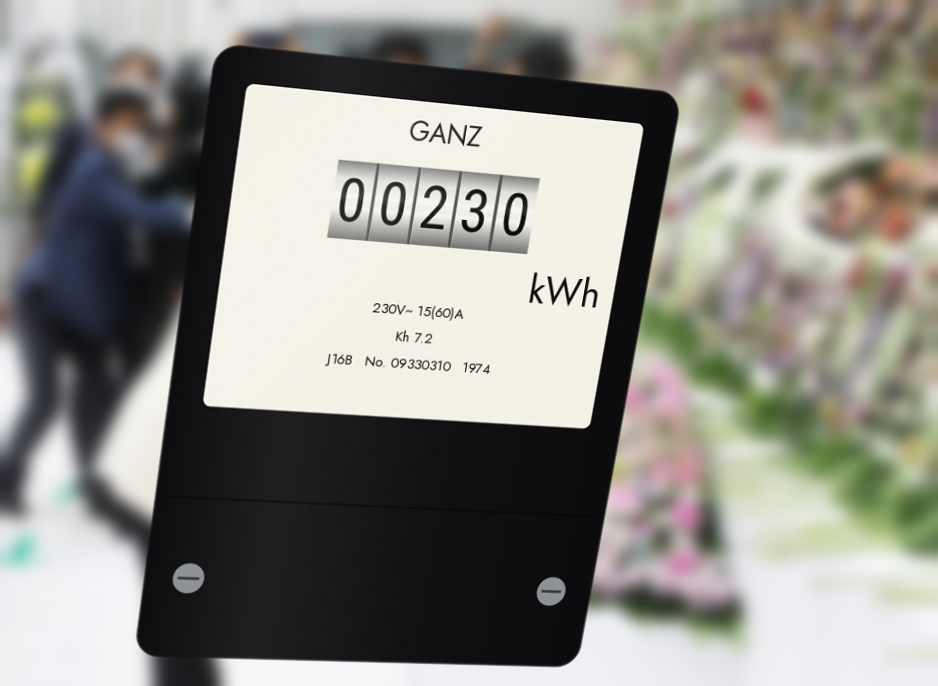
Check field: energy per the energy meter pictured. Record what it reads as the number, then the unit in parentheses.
230 (kWh)
